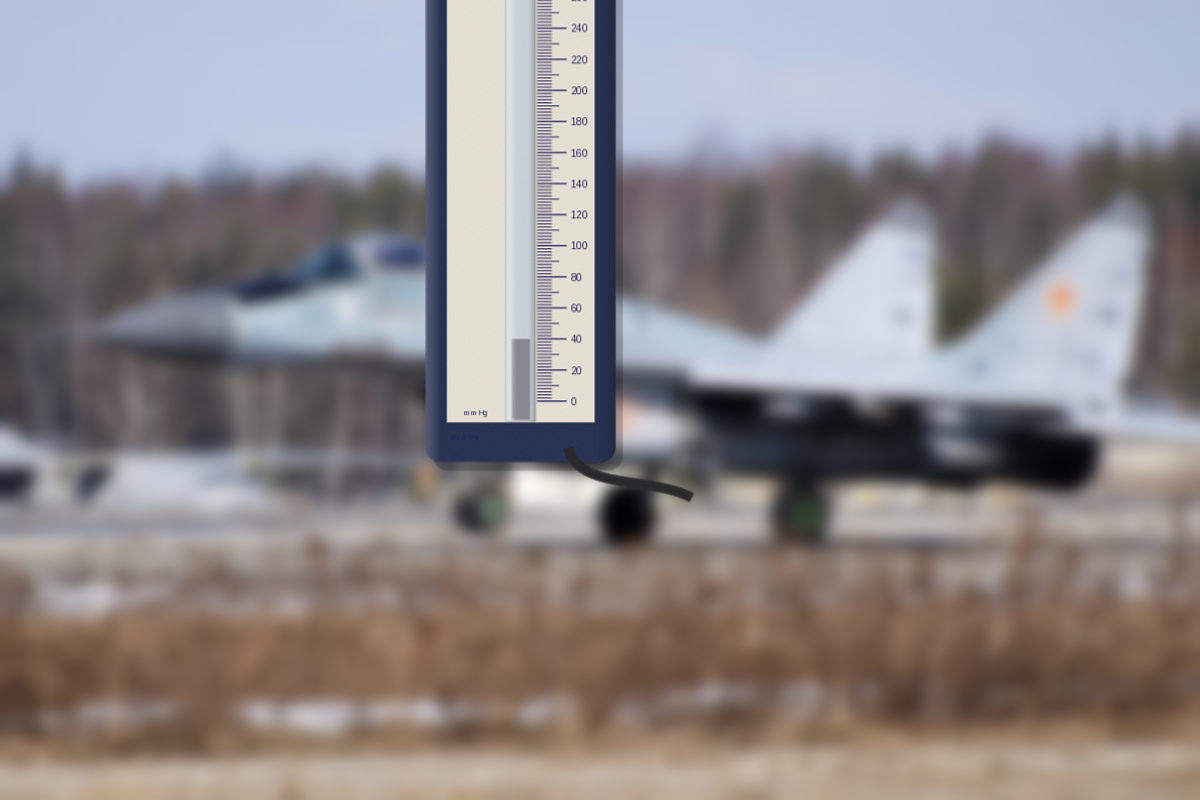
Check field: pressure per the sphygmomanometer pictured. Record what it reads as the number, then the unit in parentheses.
40 (mmHg)
